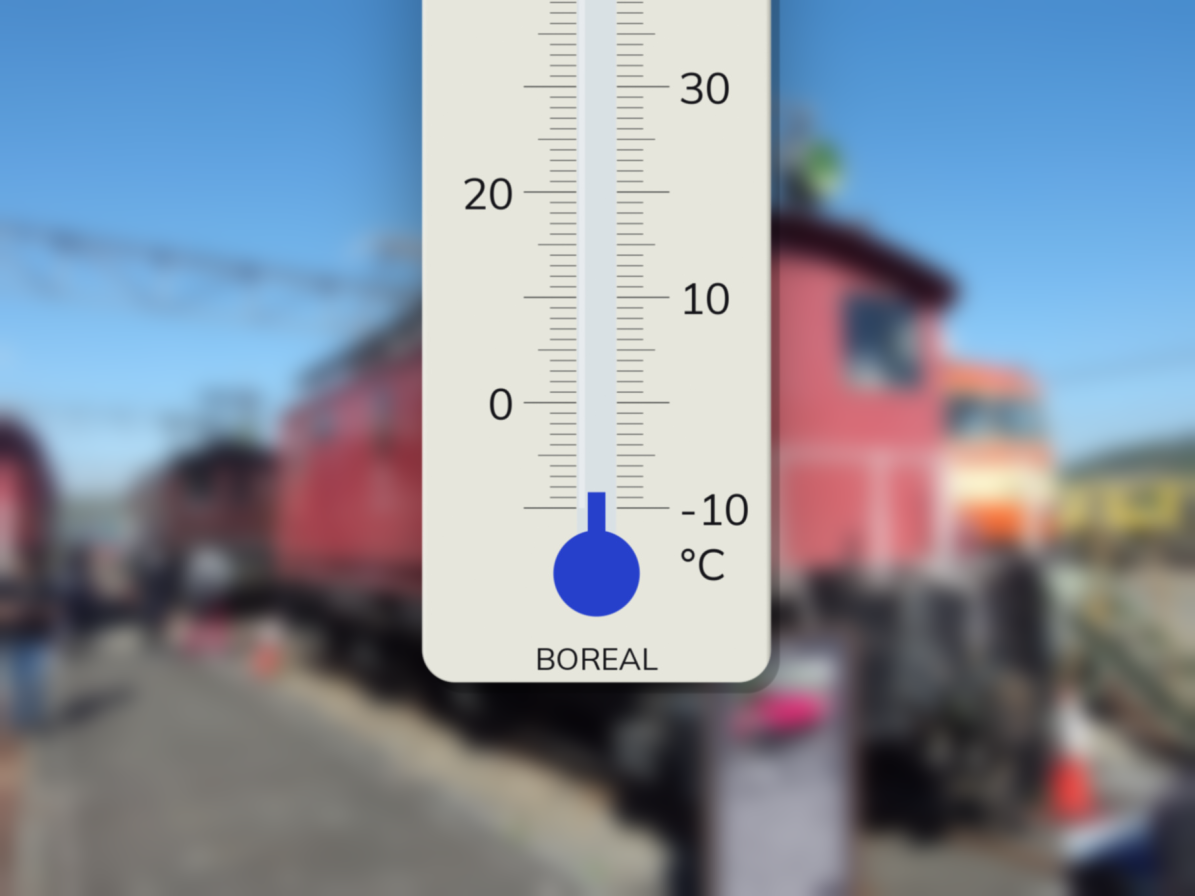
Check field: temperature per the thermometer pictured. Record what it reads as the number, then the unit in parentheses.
-8.5 (°C)
